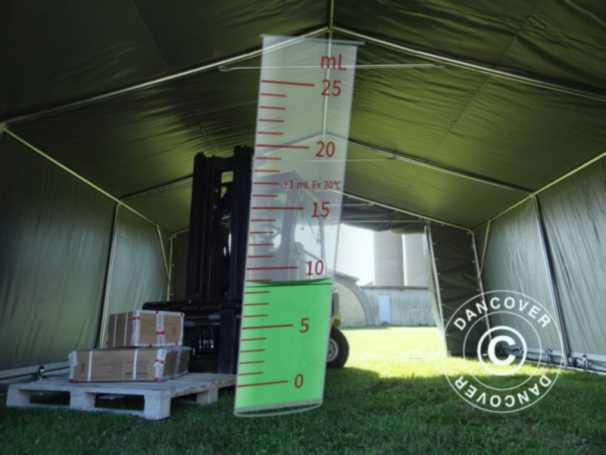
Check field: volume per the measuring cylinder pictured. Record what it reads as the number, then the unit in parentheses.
8.5 (mL)
